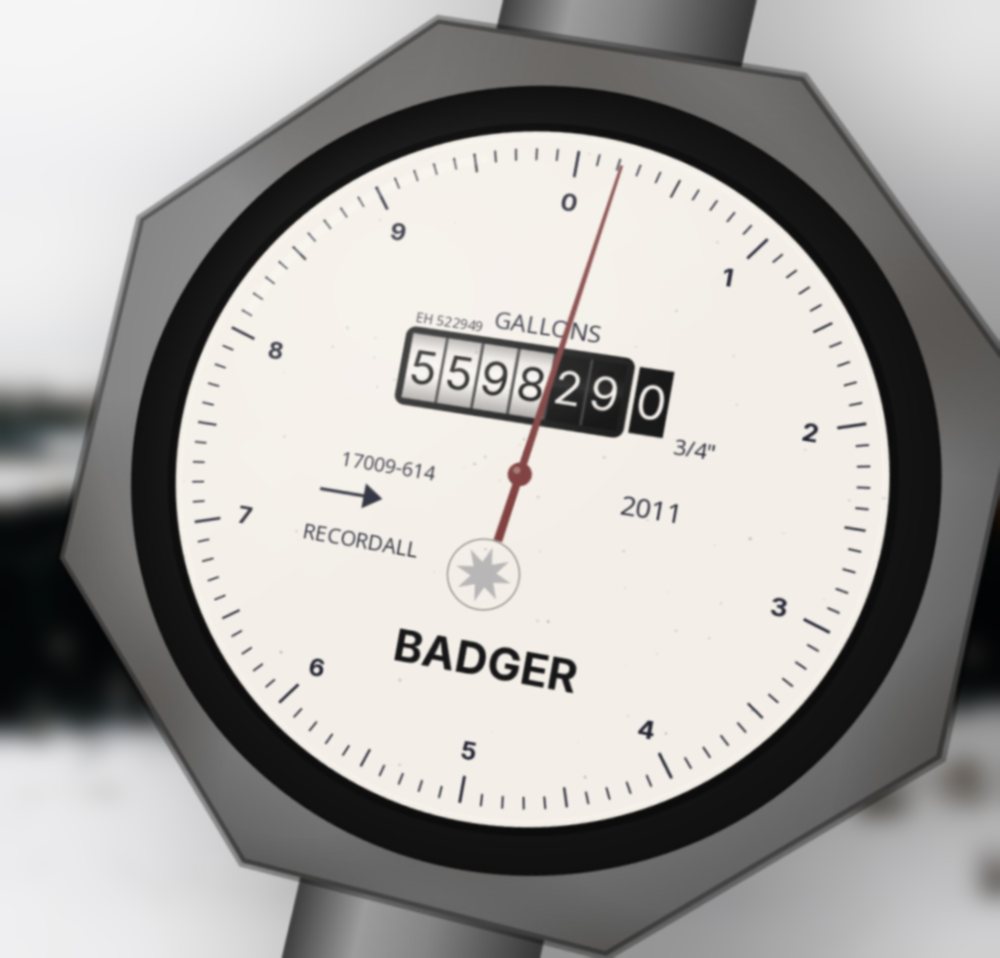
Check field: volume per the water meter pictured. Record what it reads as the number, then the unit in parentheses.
5598290.2 (gal)
